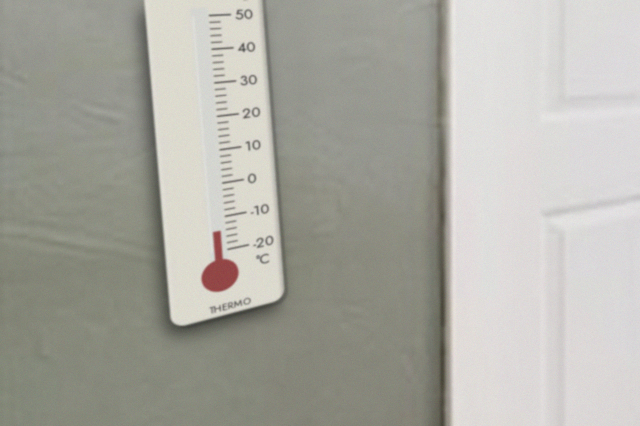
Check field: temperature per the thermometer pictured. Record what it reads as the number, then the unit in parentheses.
-14 (°C)
